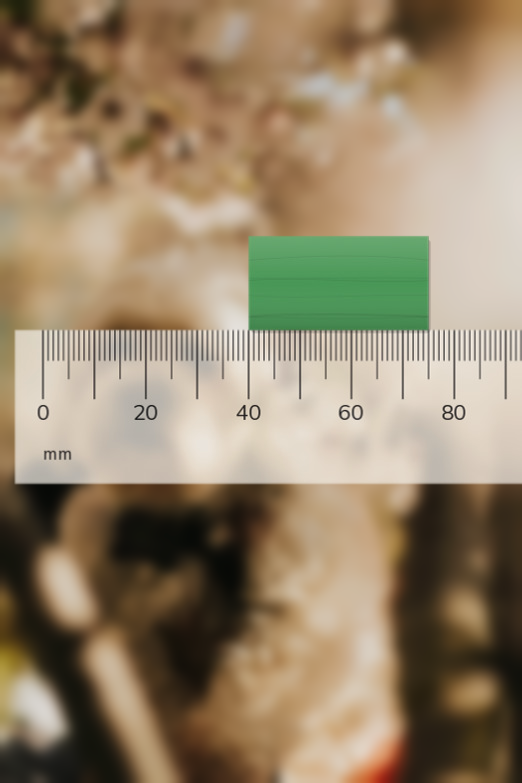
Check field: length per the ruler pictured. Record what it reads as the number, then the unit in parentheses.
35 (mm)
